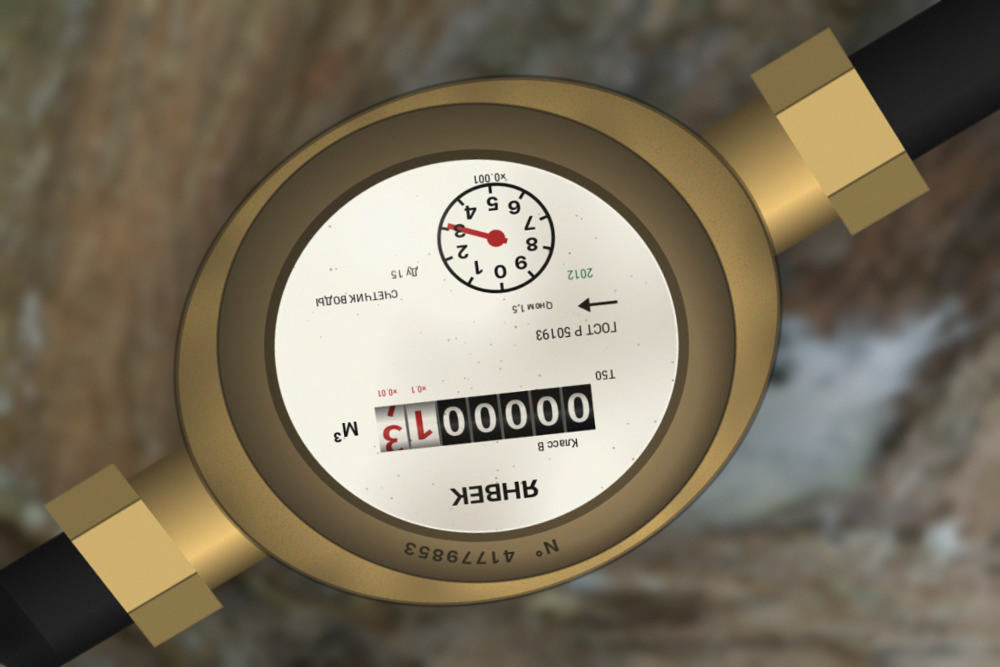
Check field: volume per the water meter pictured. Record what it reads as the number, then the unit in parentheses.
0.133 (m³)
